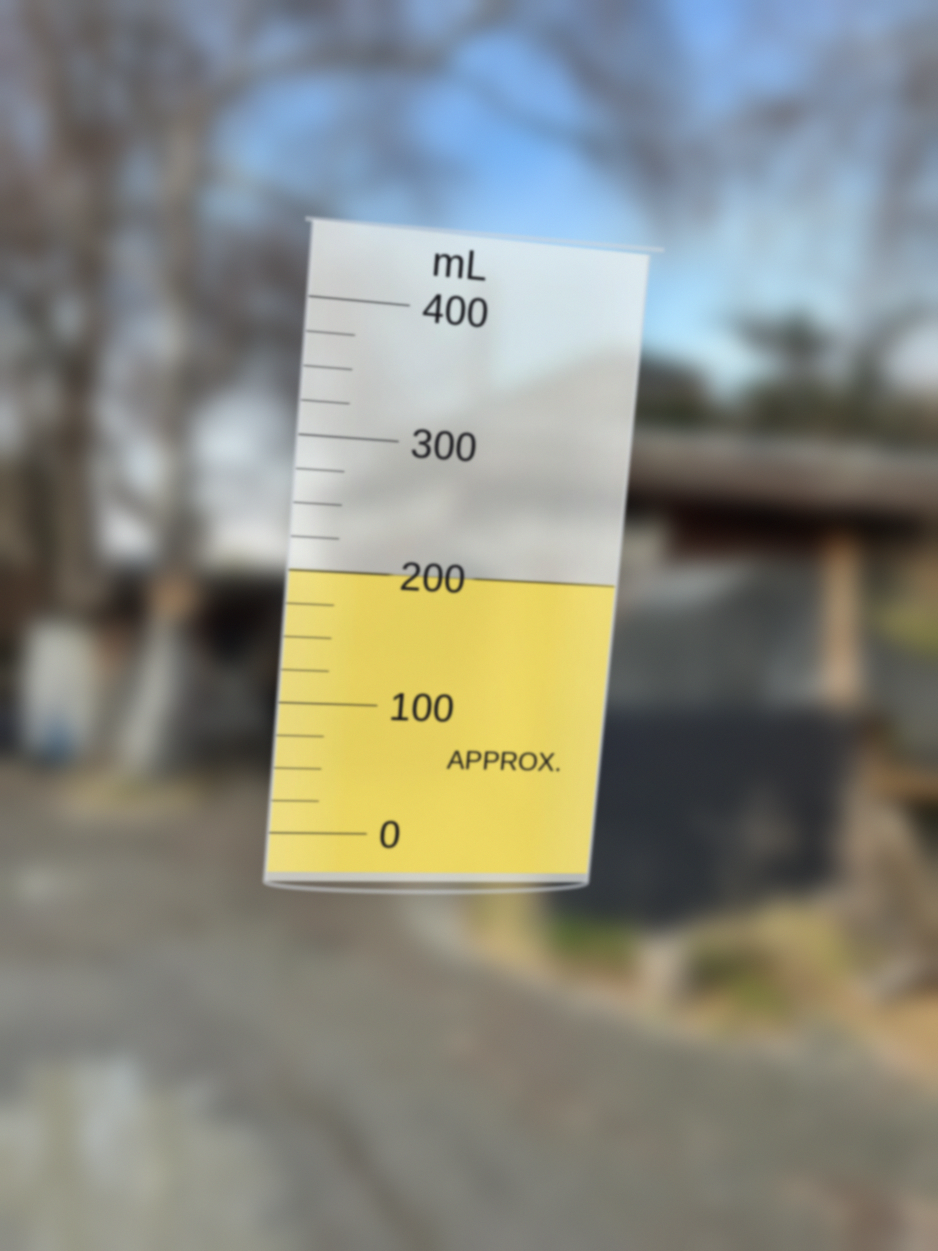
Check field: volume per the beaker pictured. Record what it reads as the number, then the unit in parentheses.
200 (mL)
